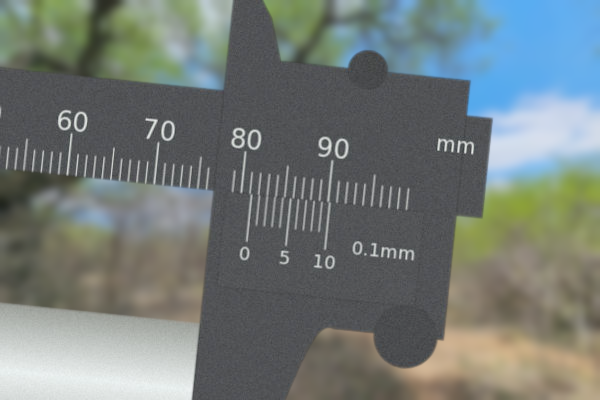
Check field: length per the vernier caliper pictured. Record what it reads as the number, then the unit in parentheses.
81.2 (mm)
